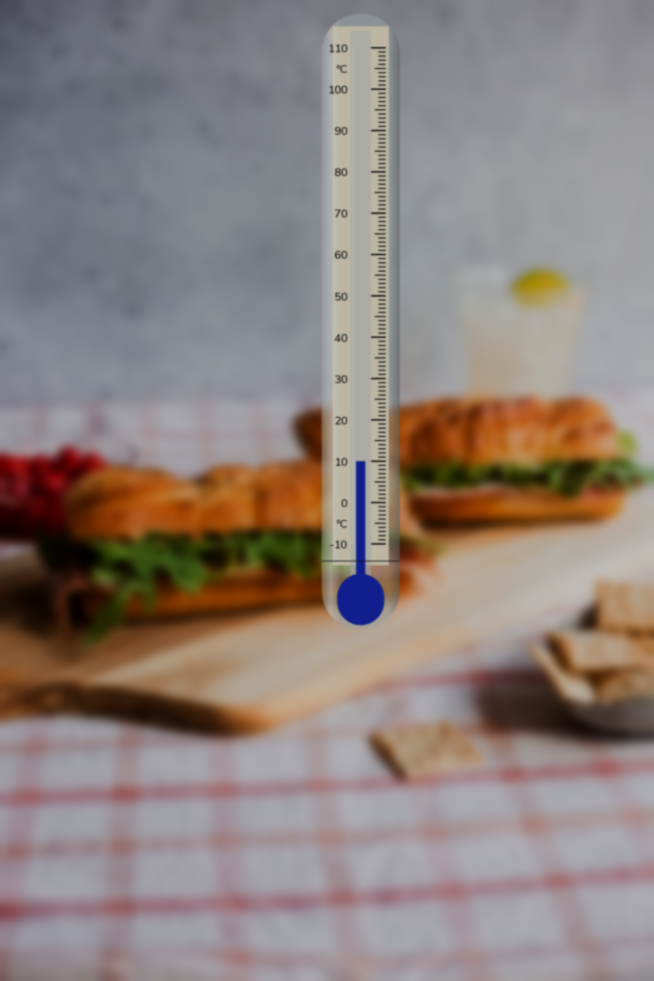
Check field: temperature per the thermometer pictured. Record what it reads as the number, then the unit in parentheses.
10 (°C)
